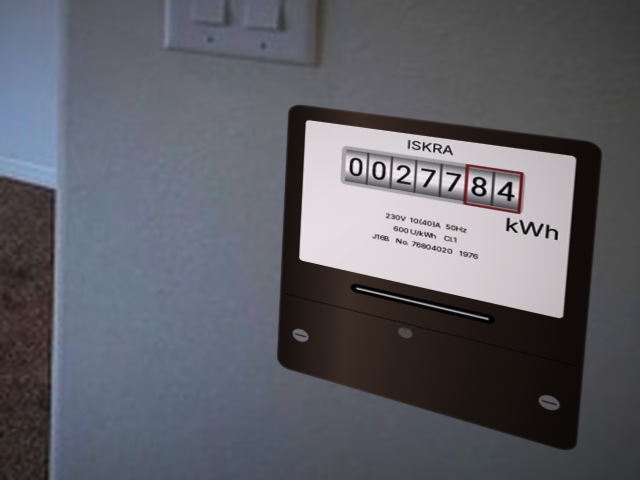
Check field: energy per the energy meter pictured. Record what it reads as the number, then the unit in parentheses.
277.84 (kWh)
